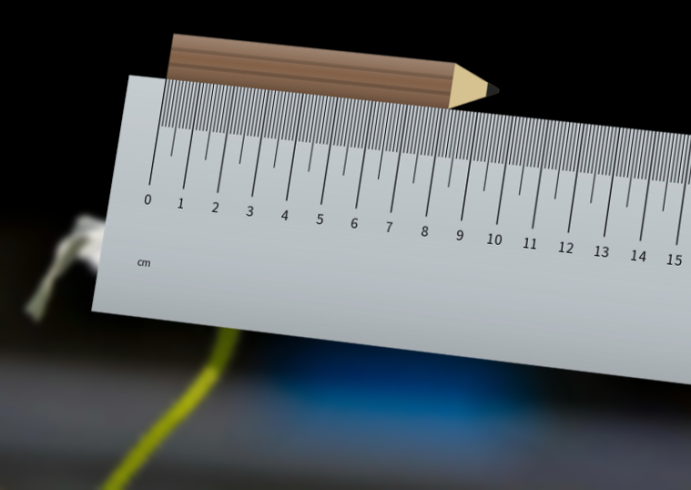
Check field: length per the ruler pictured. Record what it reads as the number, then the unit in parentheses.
9.5 (cm)
